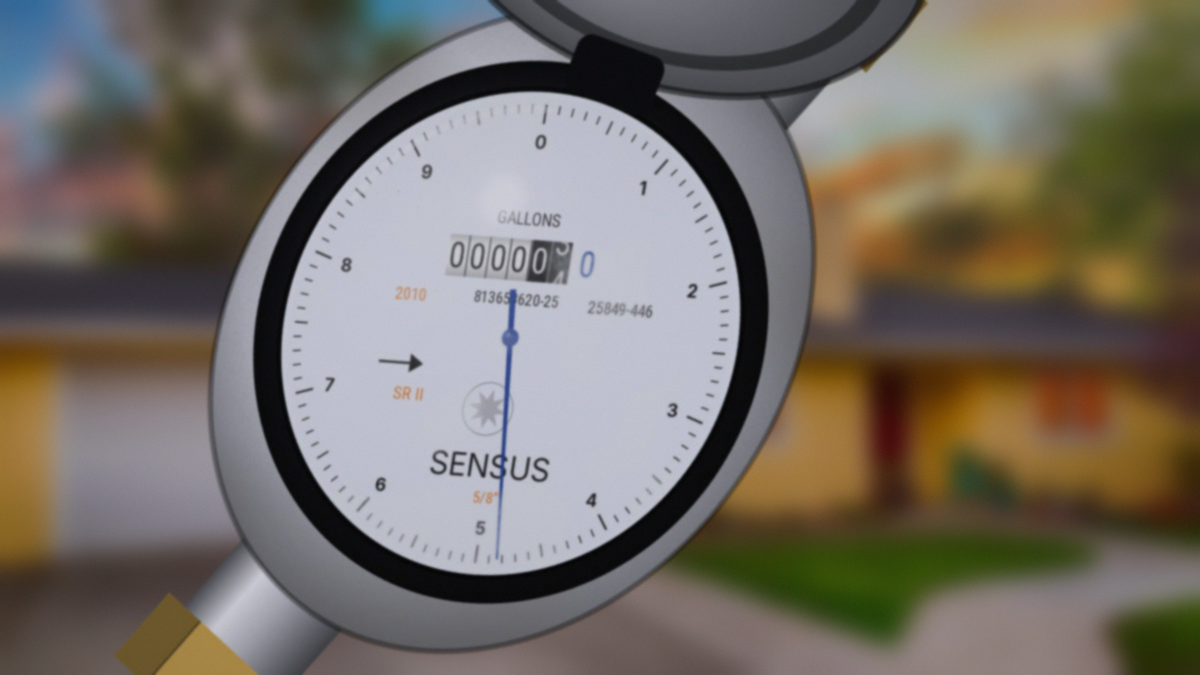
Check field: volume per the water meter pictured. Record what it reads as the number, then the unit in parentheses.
34.8 (gal)
